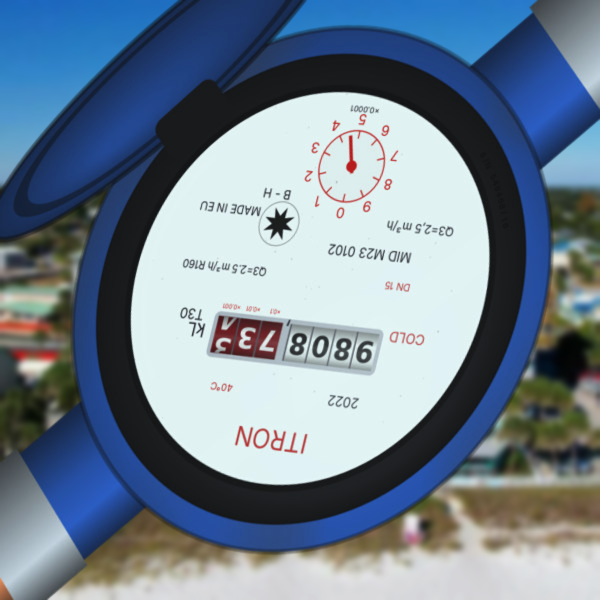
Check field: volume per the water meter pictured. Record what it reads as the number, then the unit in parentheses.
9808.7334 (kL)
